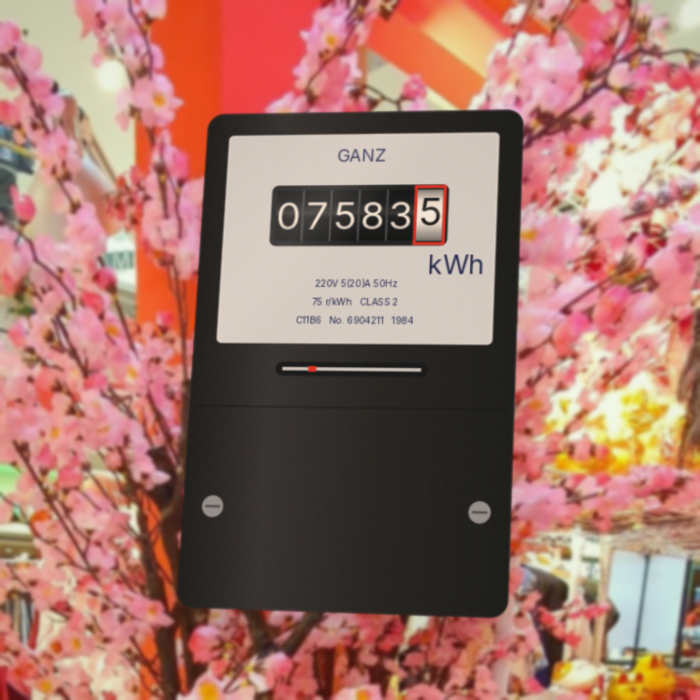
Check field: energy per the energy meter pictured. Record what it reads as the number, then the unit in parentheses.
7583.5 (kWh)
